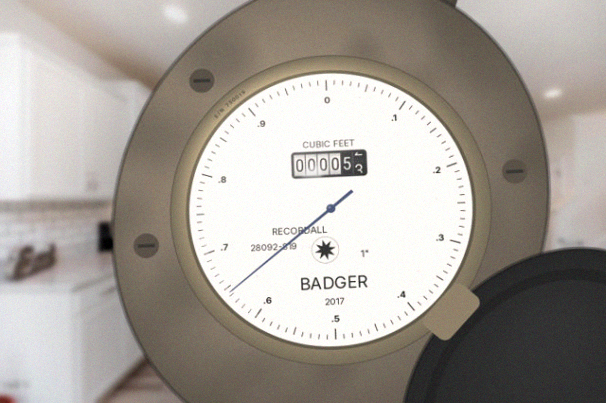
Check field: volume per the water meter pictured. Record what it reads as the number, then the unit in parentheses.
52.64 (ft³)
